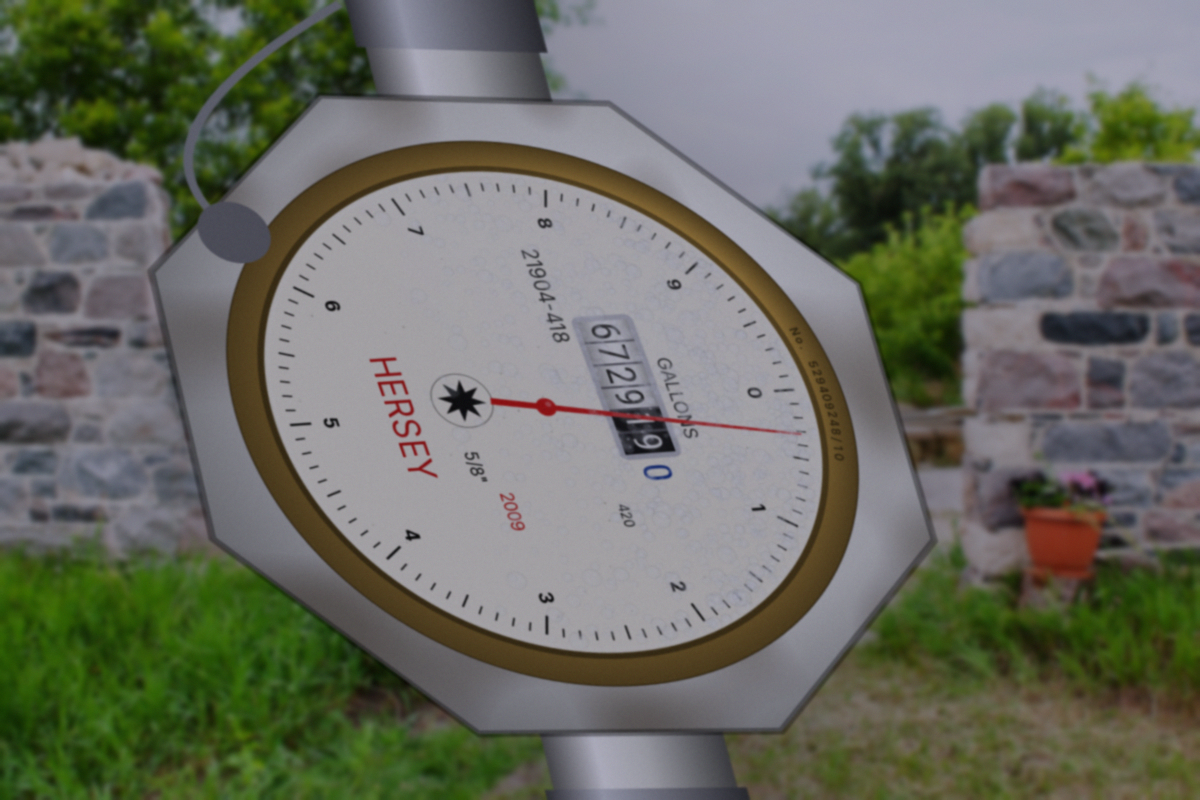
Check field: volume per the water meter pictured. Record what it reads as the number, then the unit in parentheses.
6729190.3 (gal)
